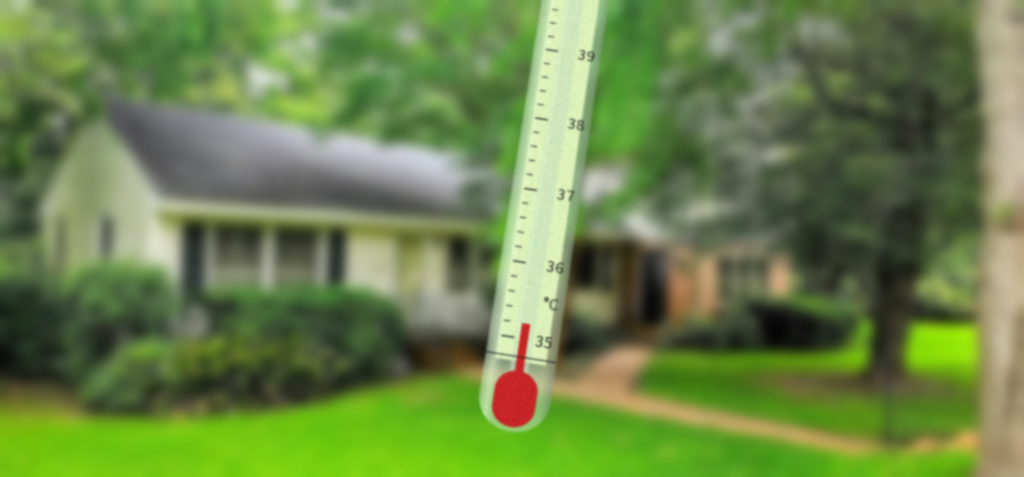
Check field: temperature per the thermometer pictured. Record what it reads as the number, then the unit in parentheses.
35.2 (°C)
